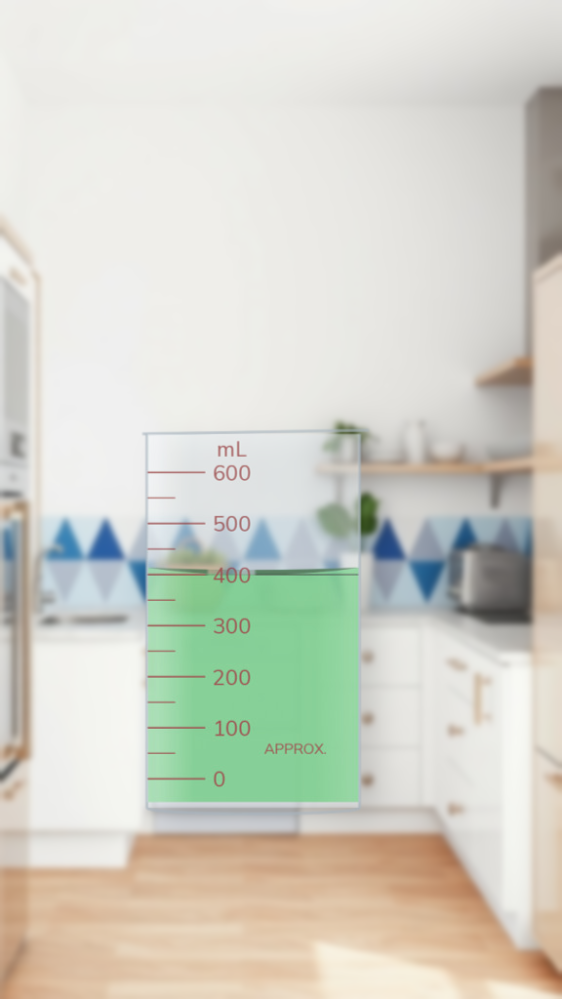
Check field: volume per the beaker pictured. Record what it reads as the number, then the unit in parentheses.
400 (mL)
